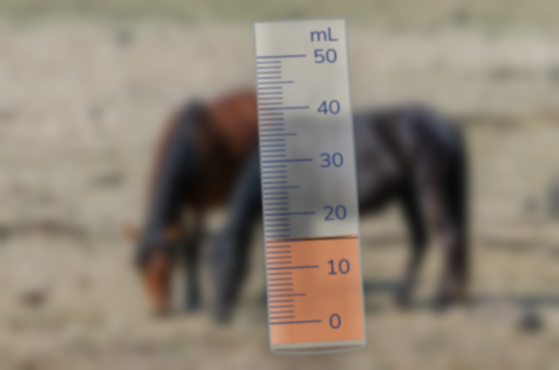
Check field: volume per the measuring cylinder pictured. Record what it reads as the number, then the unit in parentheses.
15 (mL)
